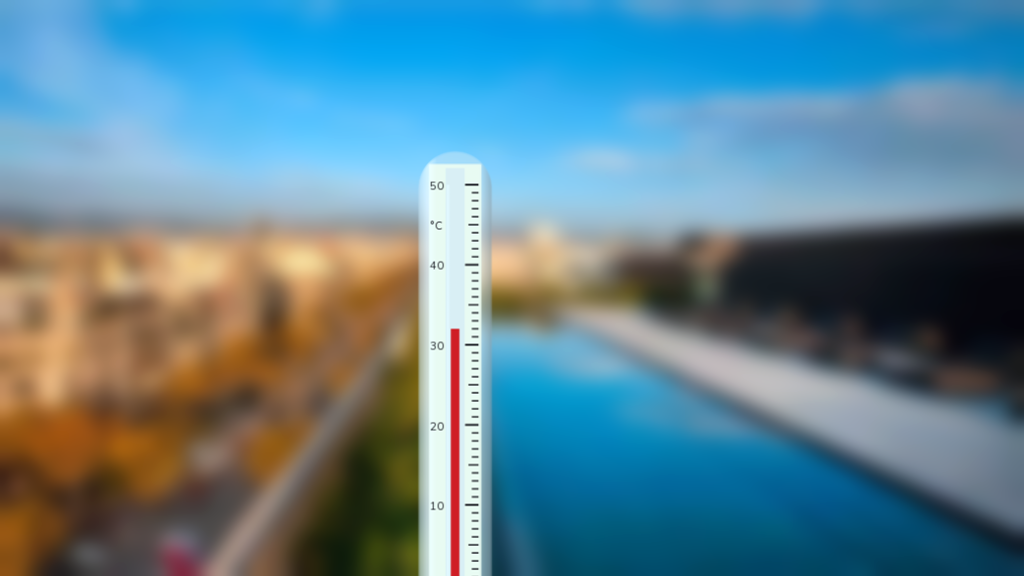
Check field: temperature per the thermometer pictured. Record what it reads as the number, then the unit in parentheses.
32 (°C)
